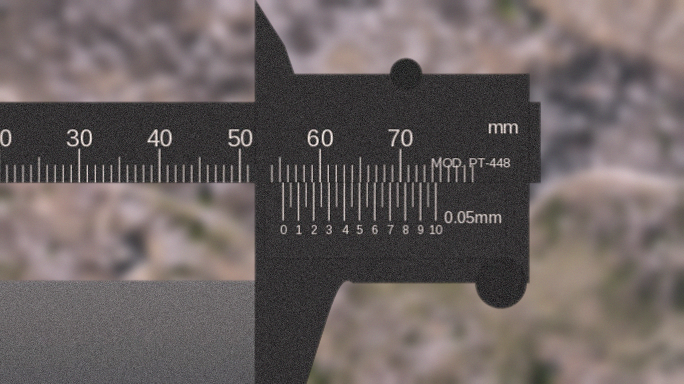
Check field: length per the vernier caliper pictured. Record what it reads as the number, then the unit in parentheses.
55.4 (mm)
